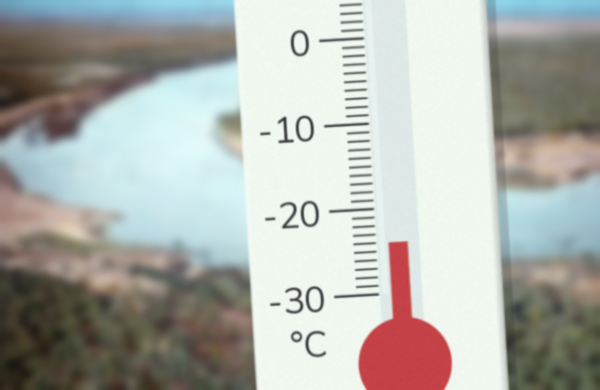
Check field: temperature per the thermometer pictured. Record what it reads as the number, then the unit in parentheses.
-24 (°C)
